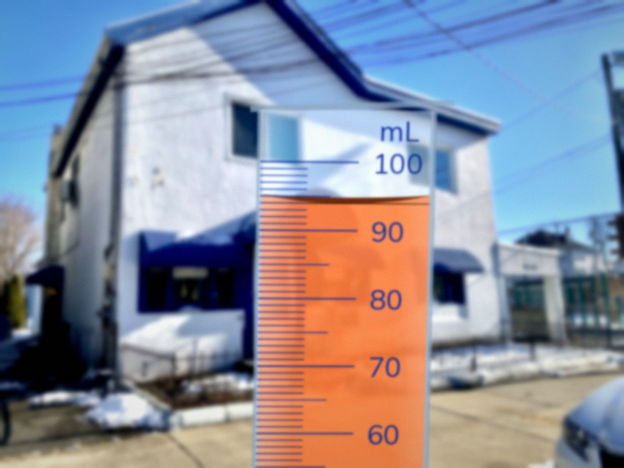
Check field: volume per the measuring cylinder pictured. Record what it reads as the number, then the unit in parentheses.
94 (mL)
